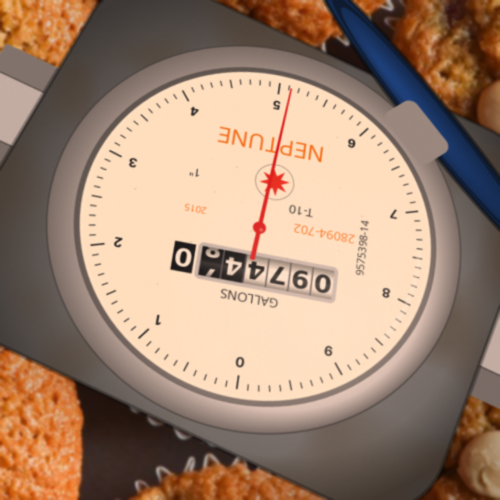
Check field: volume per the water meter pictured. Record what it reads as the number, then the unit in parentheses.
974475.1 (gal)
